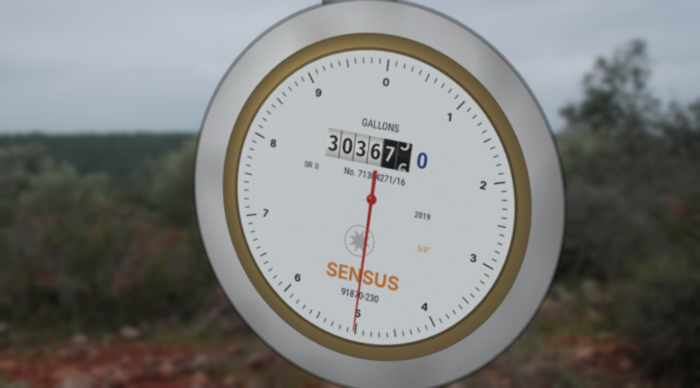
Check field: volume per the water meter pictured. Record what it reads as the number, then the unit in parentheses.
3036755.0 (gal)
